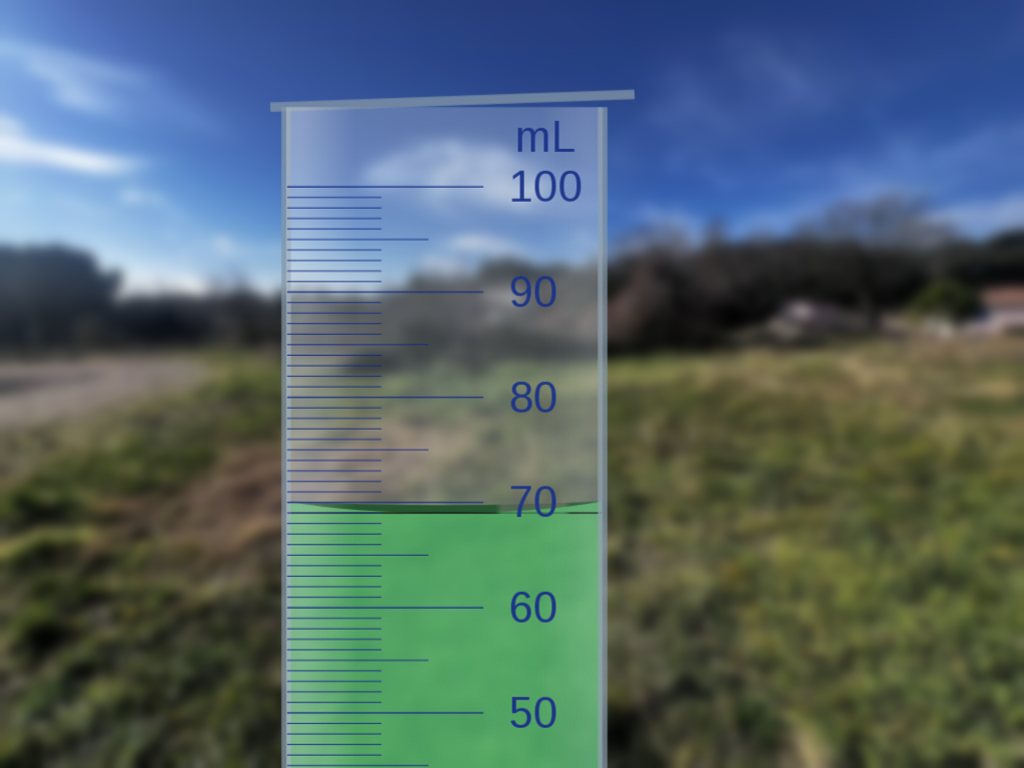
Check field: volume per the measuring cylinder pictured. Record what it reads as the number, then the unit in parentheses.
69 (mL)
